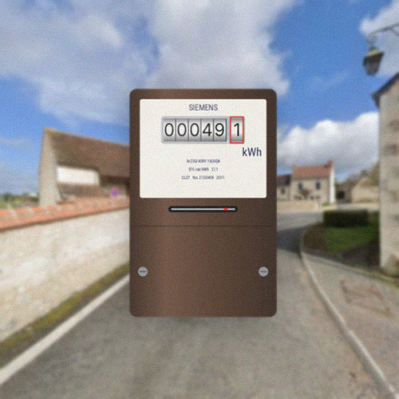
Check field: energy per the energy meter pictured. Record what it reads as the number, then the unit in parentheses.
49.1 (kWh)
